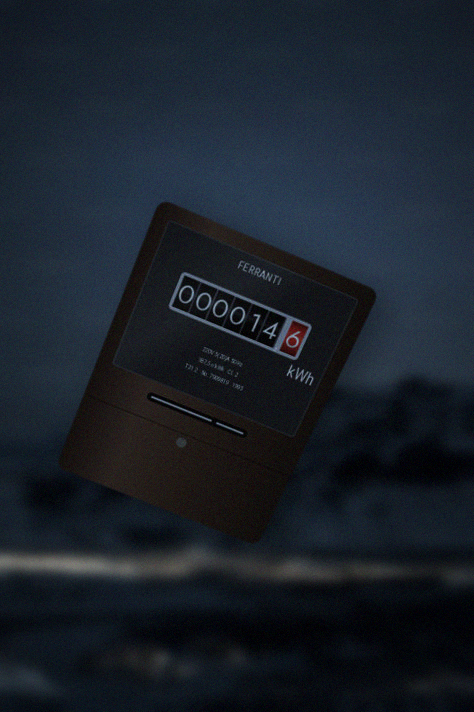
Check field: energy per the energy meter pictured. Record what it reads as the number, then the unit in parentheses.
14.6 (kWh)
